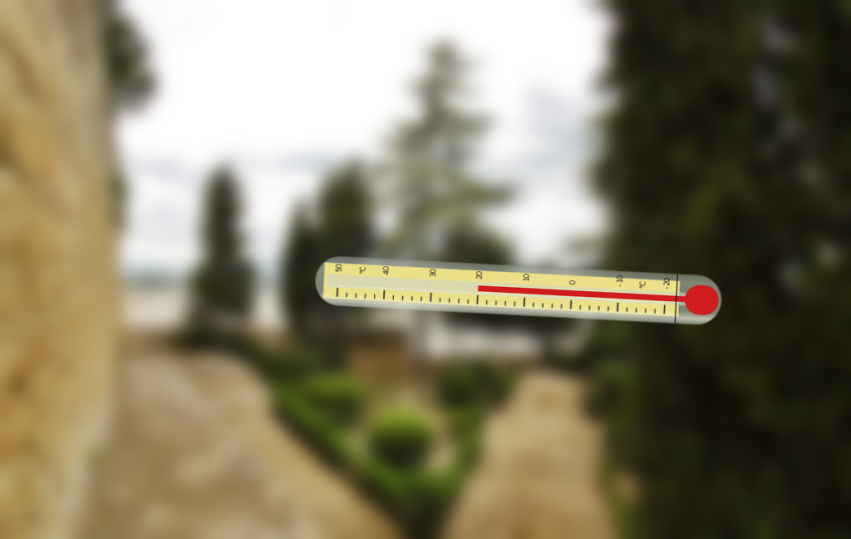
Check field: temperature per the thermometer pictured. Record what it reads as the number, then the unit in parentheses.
20 (°C)
